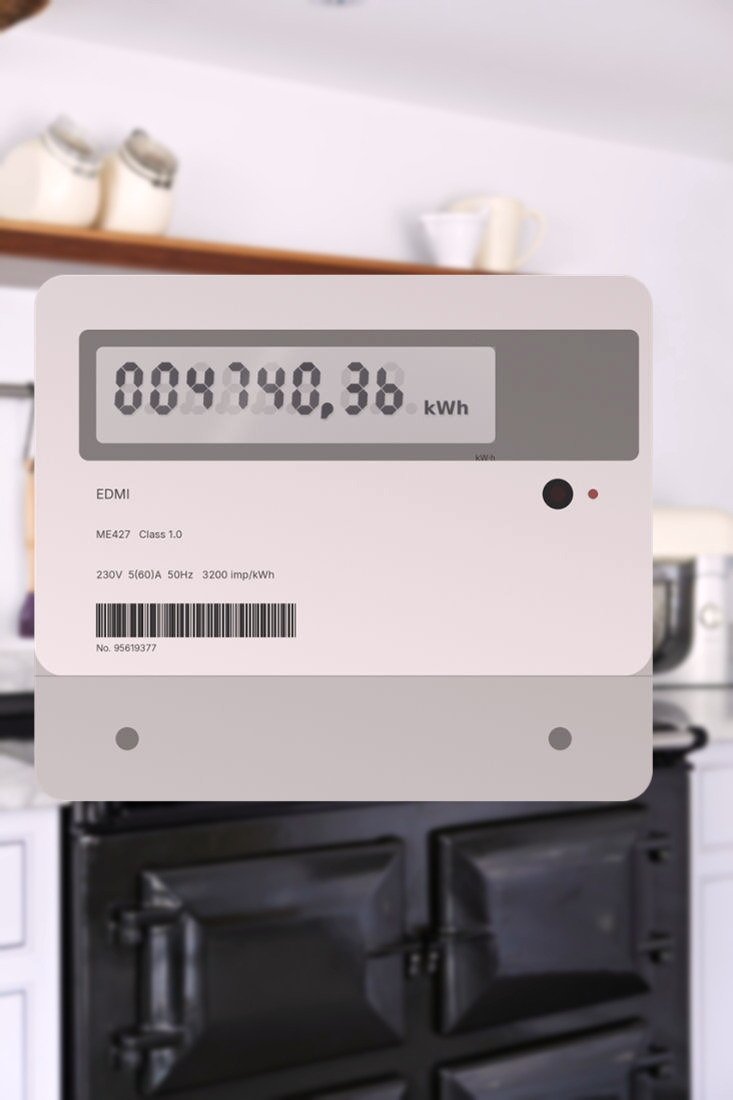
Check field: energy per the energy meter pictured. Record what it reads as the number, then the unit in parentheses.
4740.36 (kWh)
